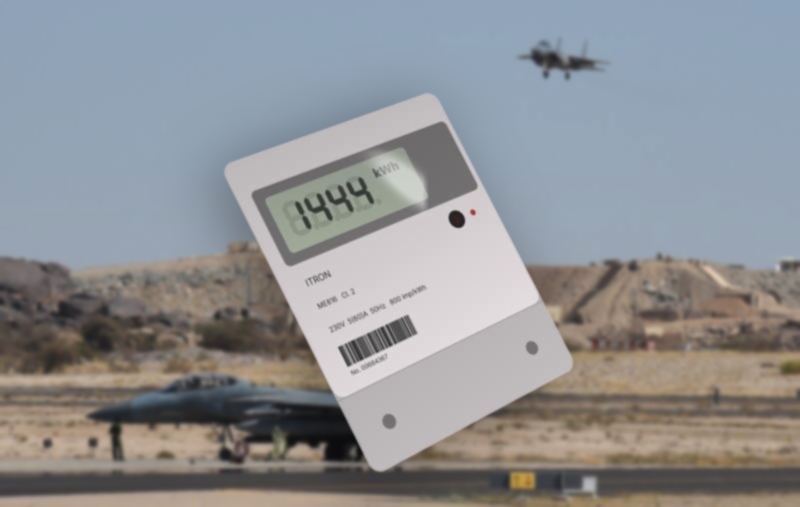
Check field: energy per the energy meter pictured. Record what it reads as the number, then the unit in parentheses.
1444 (kWh)
